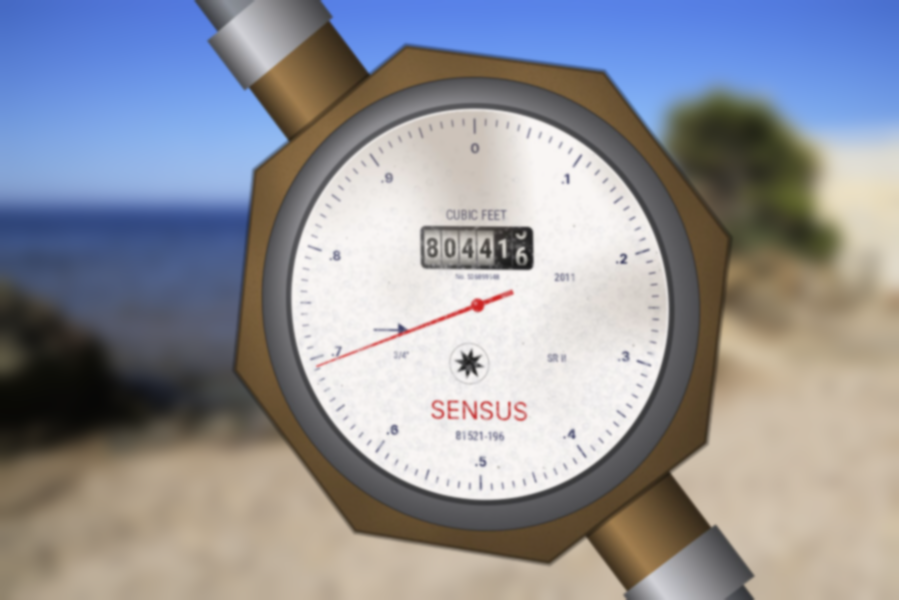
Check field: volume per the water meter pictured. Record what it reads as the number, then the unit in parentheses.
804415.69 (ft³)
